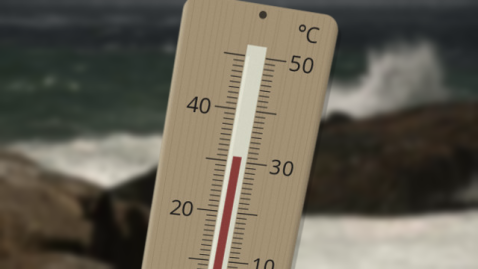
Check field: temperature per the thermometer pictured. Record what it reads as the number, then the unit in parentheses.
31 (°C)
